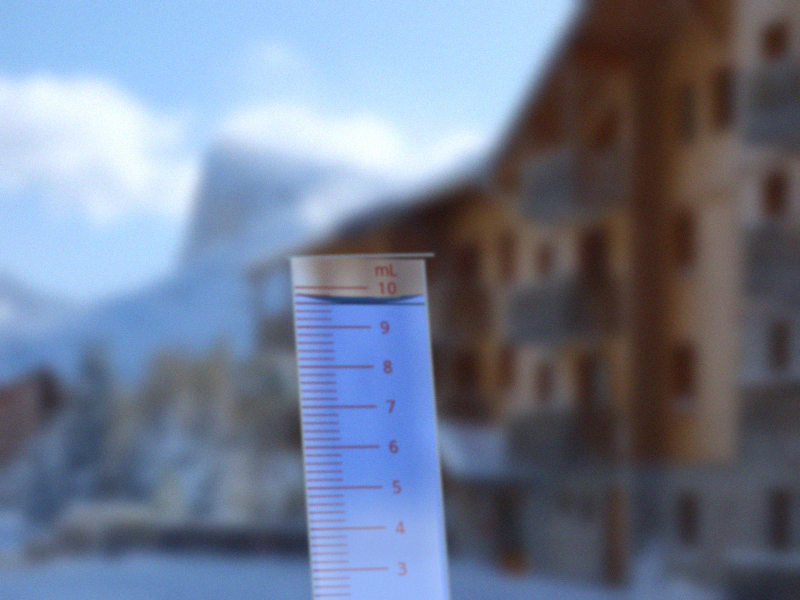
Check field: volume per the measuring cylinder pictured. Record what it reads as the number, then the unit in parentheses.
9.6 (mL)
